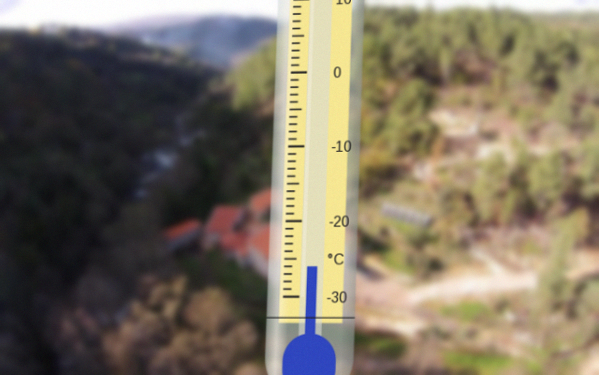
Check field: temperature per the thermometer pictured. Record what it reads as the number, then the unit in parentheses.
-26 (°C)
